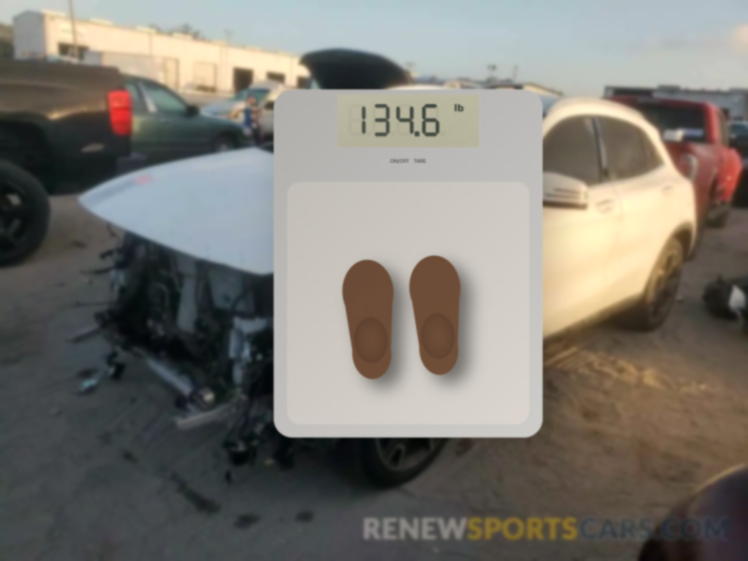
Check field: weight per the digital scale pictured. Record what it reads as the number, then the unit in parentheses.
134.6 (lb)
